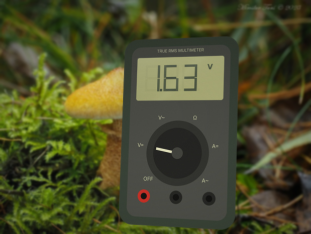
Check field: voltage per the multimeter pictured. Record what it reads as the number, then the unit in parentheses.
1.63 (V)
